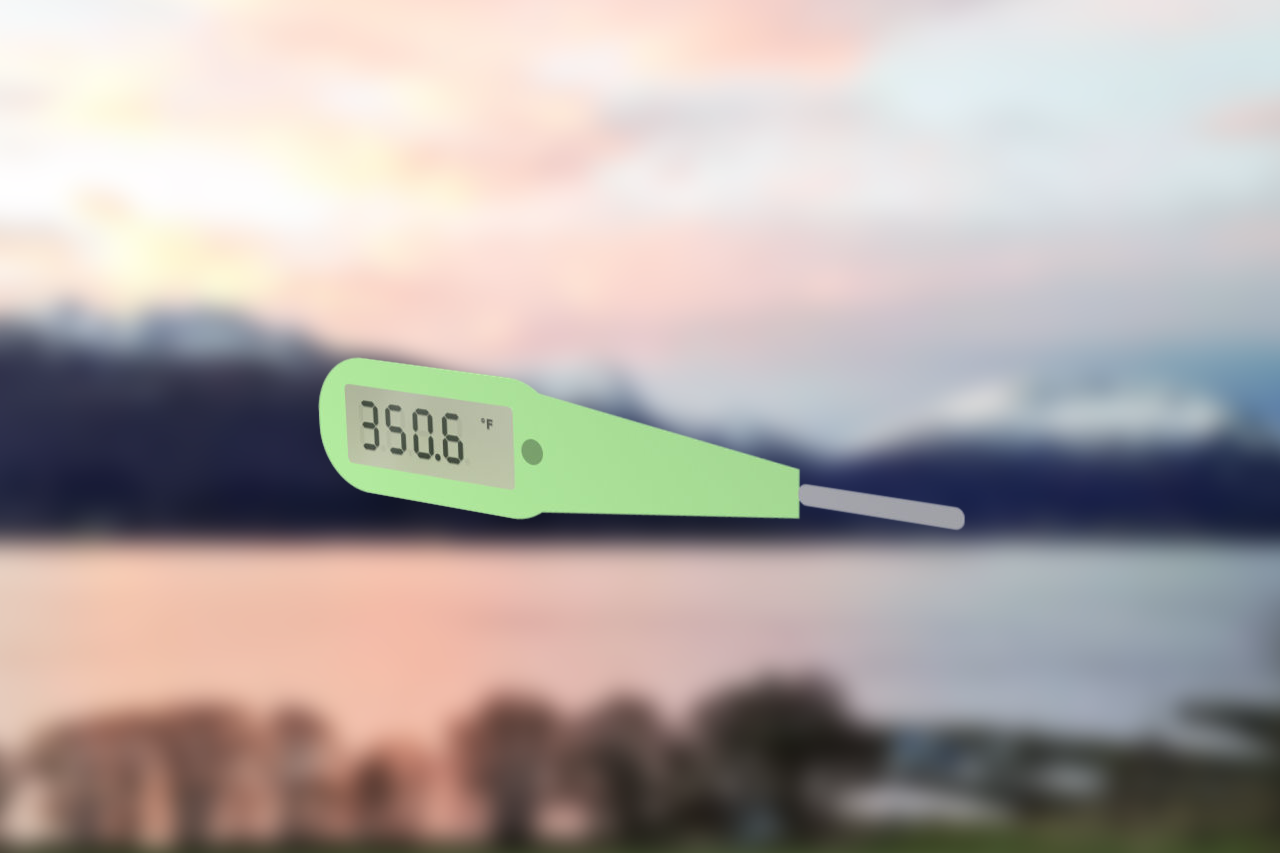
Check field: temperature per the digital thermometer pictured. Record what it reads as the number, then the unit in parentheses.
350.6 (°F)
